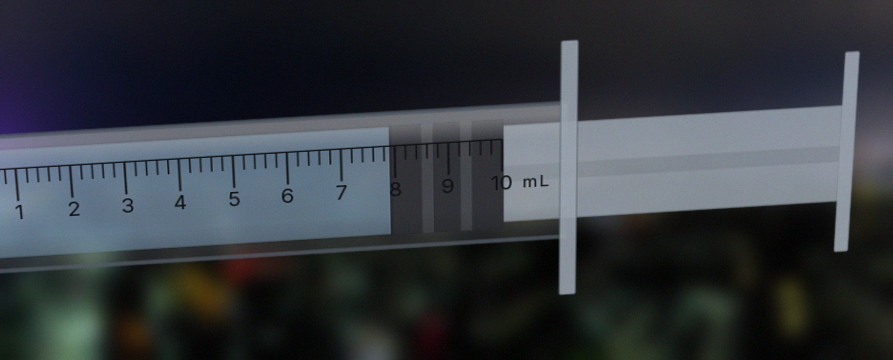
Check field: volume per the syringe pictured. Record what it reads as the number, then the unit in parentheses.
7.9 (mL)
